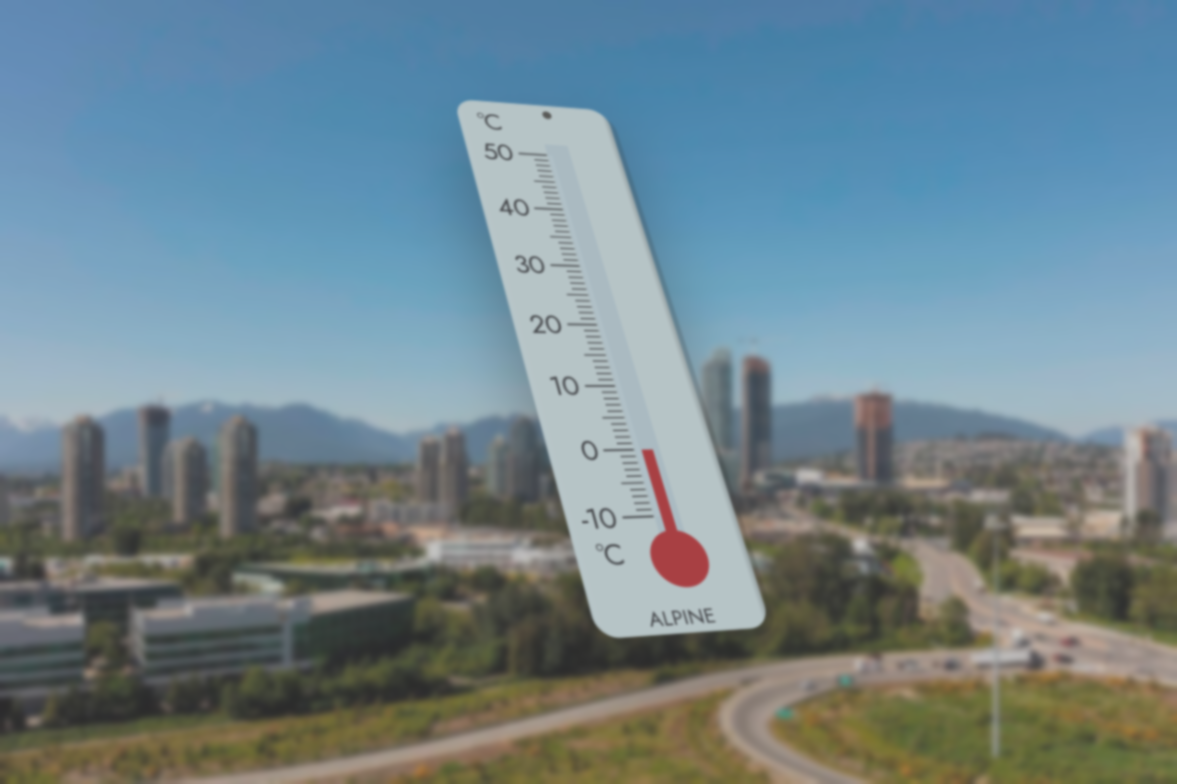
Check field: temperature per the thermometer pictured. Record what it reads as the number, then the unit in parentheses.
0 (°C)
